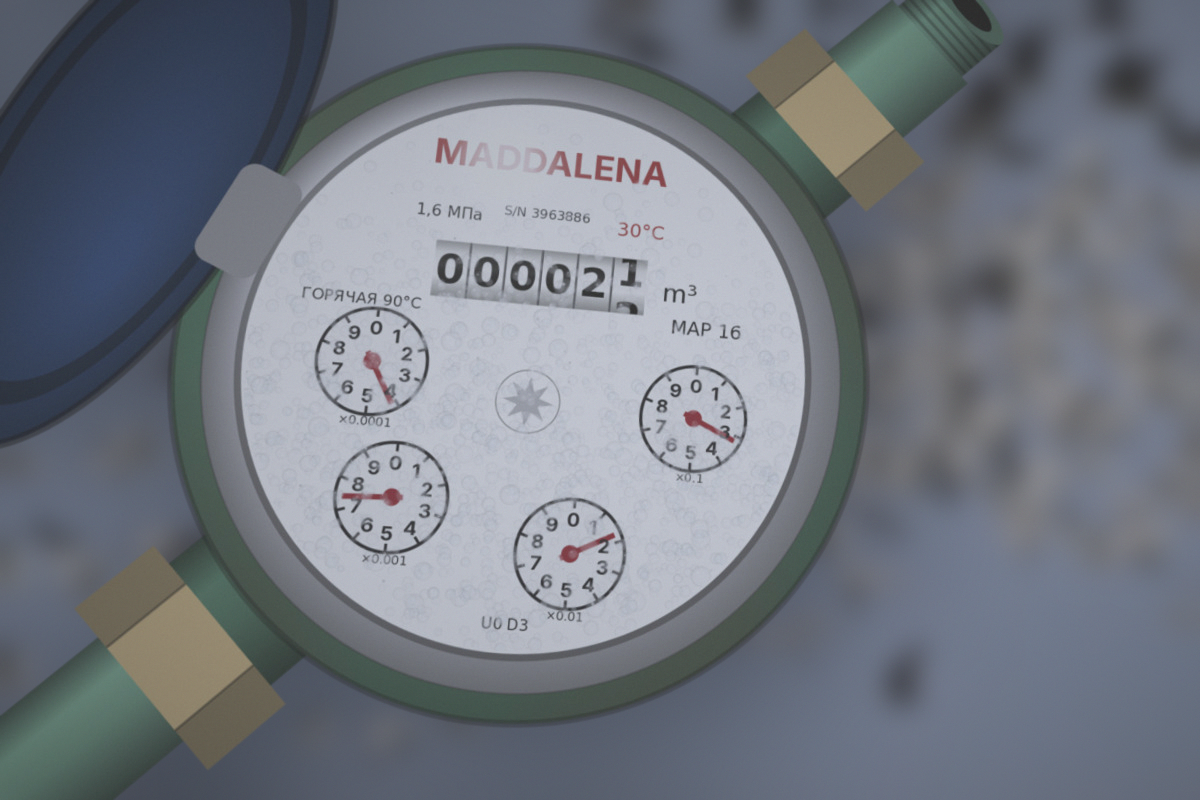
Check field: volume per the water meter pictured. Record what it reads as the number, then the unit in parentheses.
21.3174 (m³)
